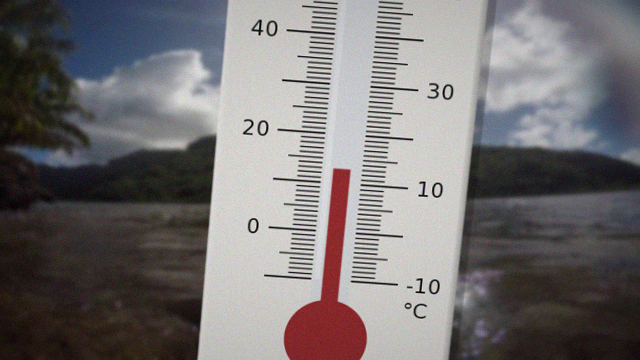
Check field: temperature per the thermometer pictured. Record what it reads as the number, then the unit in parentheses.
13 (°C)
